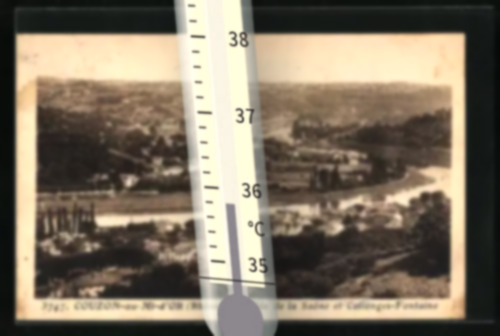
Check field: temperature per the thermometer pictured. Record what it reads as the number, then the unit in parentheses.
35.8 (°C)
